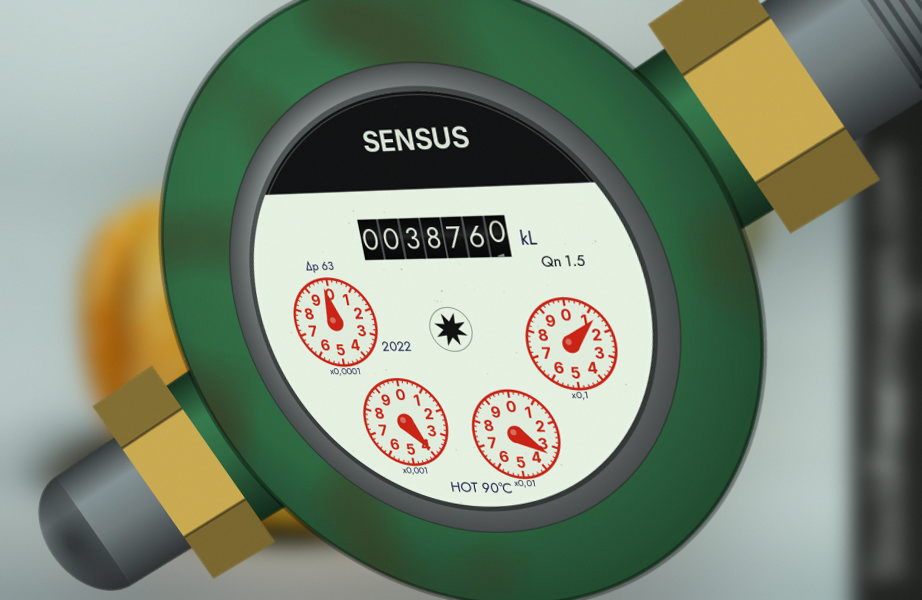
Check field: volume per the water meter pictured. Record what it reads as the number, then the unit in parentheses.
38760.1339 (kL)
